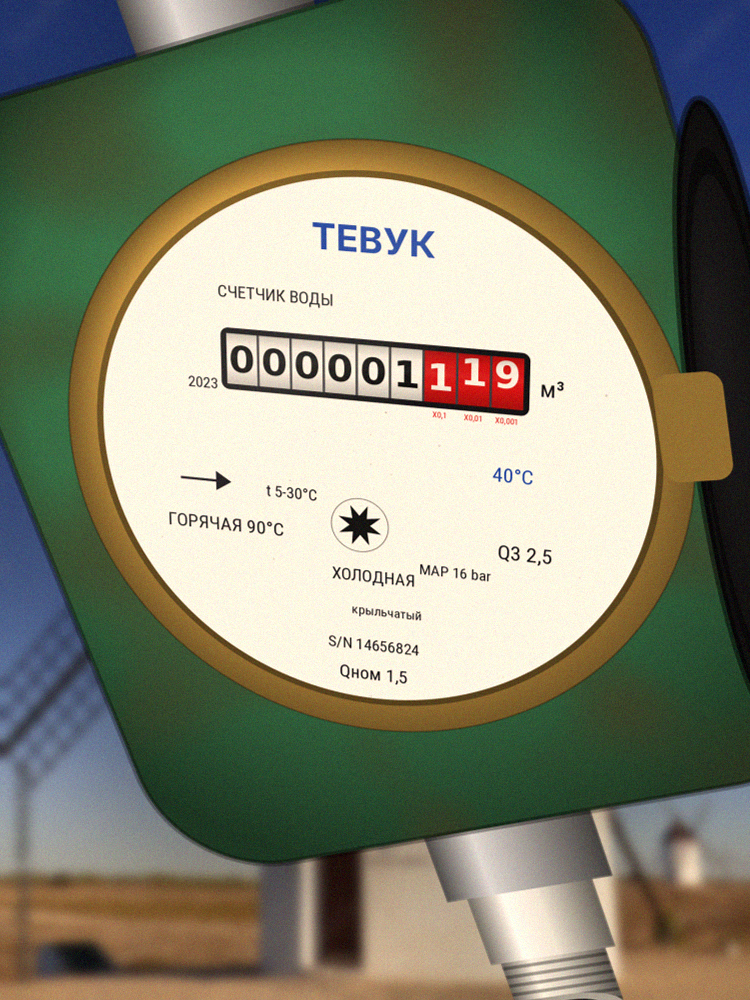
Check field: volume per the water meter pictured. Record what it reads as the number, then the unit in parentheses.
1.119 (m³)
